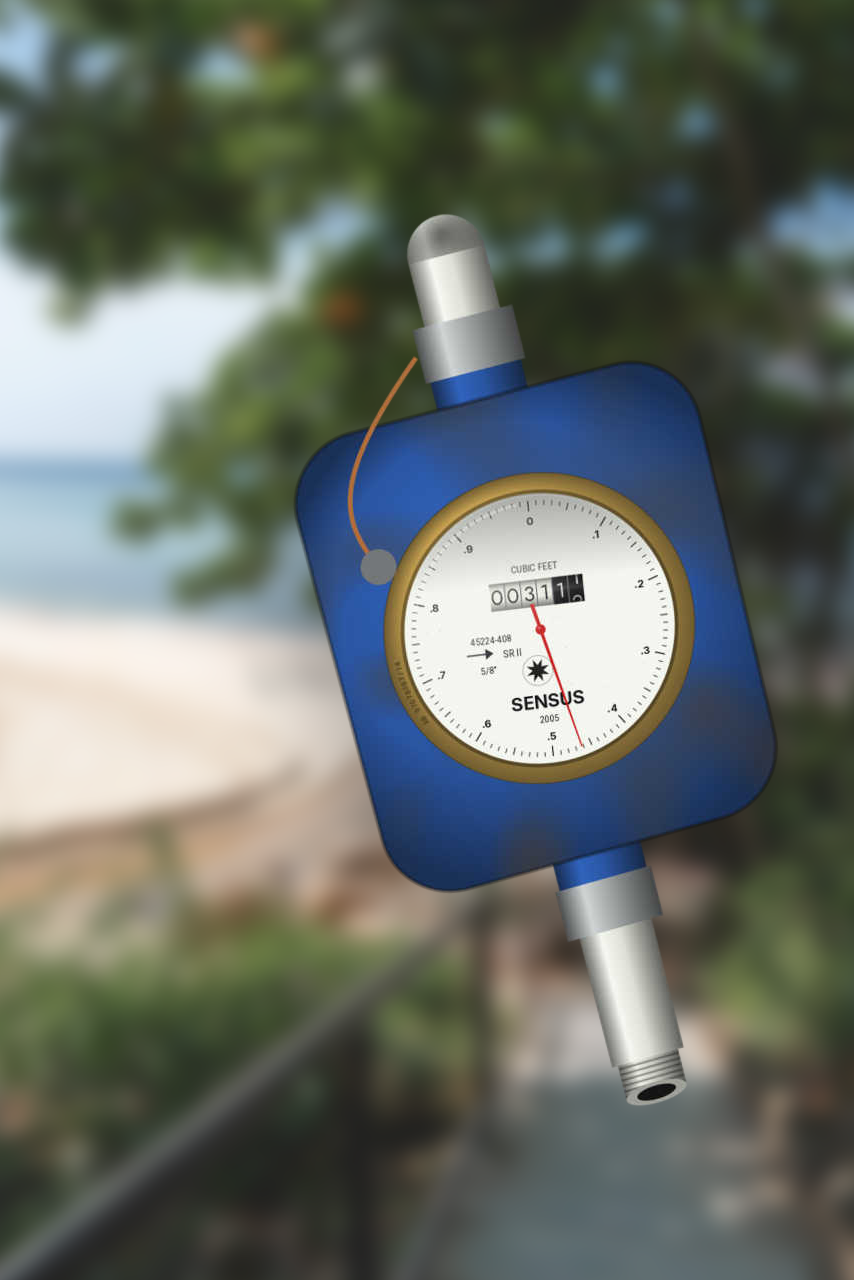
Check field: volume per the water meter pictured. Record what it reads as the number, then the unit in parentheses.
3111.46 (ft³)
